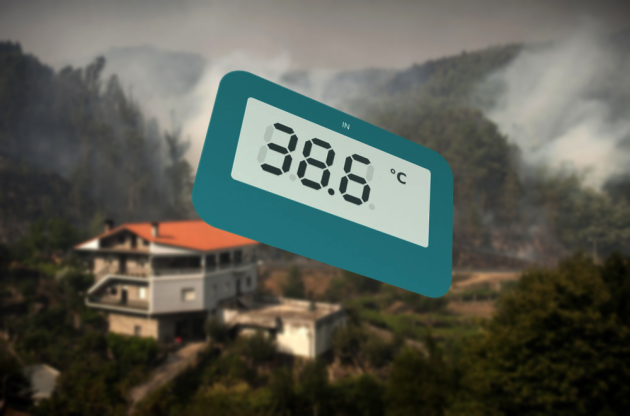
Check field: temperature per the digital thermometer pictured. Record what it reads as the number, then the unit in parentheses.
38.6 (°C)
